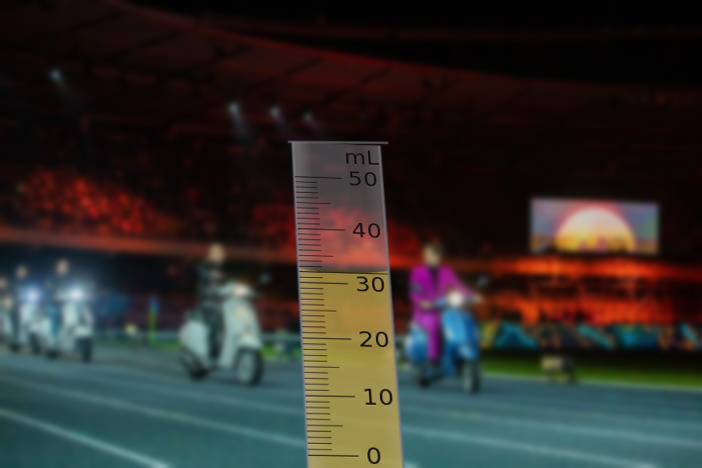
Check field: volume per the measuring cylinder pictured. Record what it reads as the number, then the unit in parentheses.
32 (mL)
